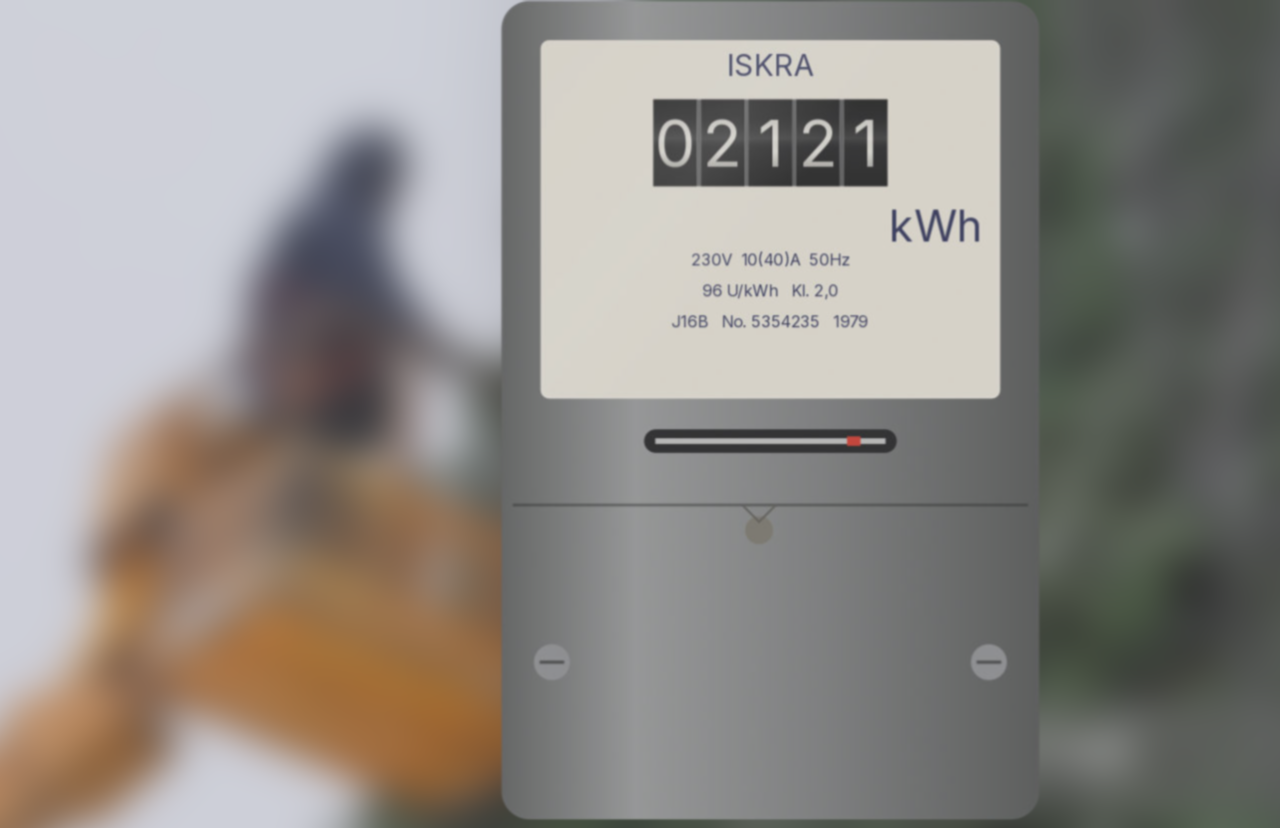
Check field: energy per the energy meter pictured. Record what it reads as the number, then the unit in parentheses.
2121 (kWh)
